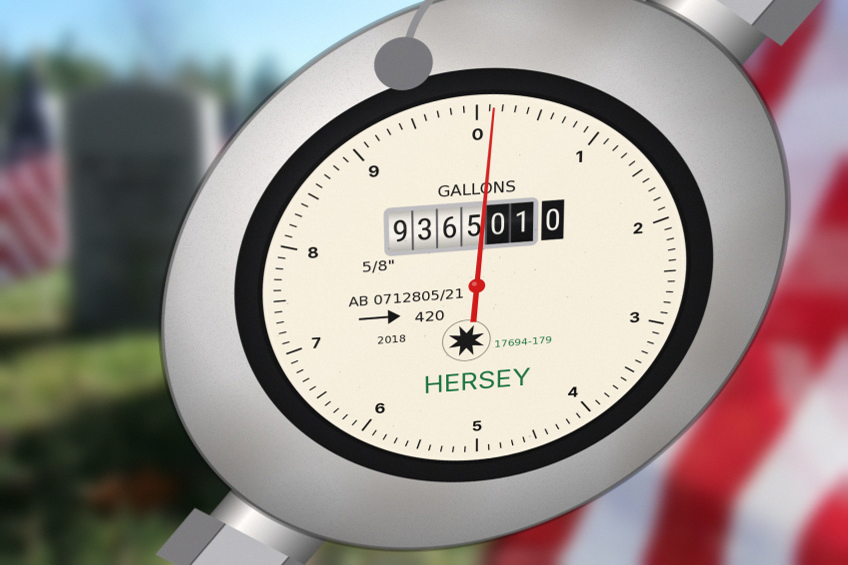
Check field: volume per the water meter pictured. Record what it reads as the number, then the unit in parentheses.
9365010.1 (gal)
